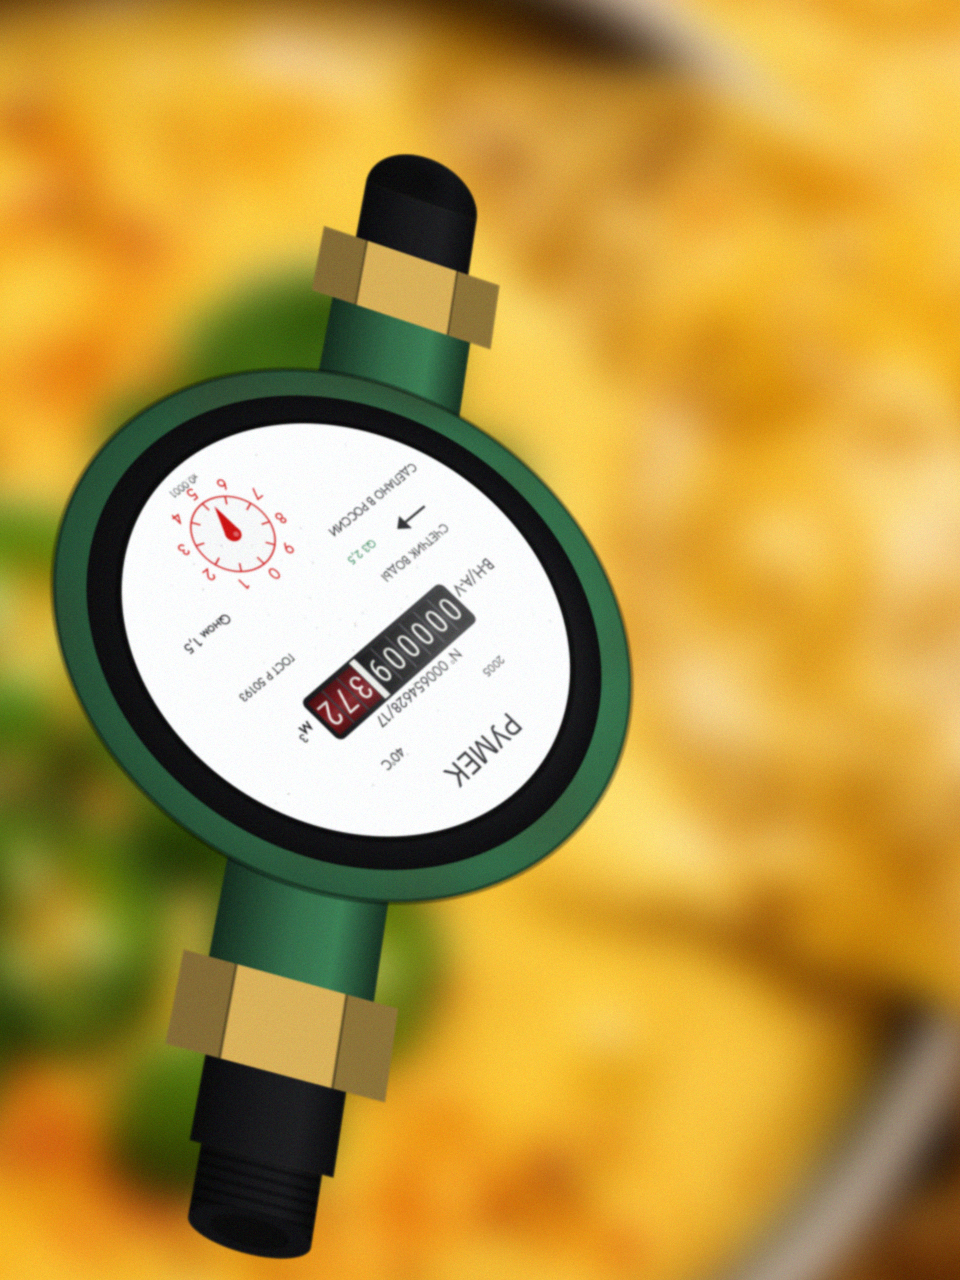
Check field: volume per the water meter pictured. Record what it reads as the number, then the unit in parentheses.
9.3725 (m³)
